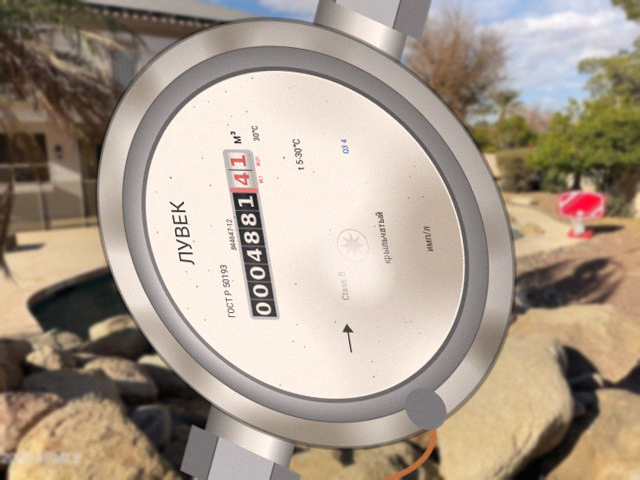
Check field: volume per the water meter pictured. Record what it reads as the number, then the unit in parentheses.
4881.41 (m³)
